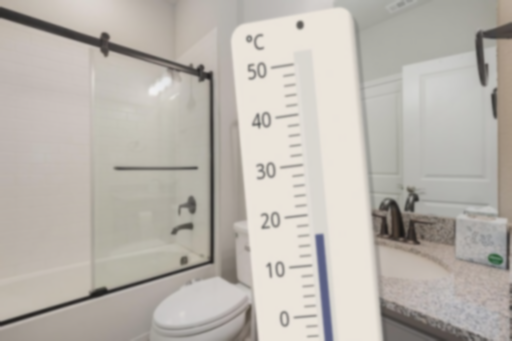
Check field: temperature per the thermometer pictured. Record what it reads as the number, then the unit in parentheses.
16 (°C)
